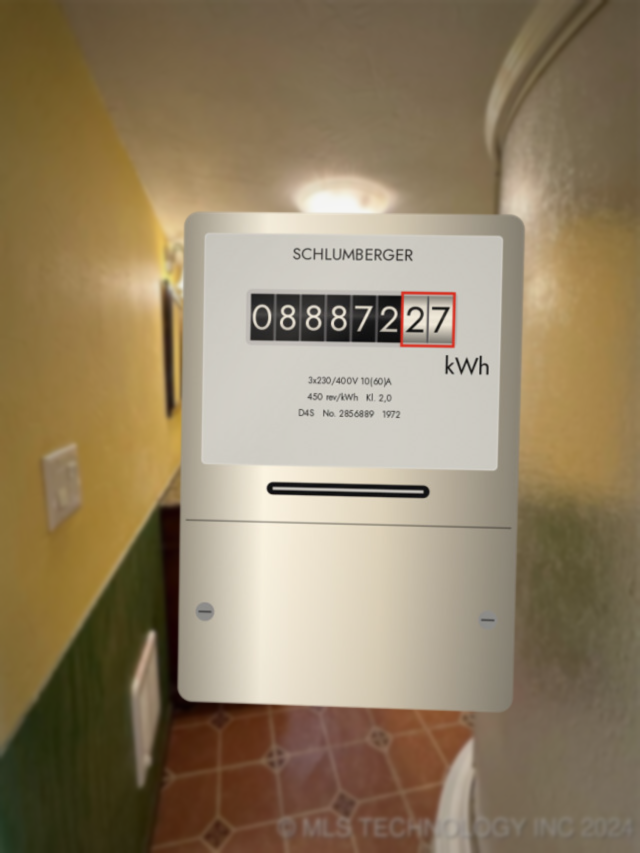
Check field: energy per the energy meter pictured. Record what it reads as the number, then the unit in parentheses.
88872.27 (kWh)
